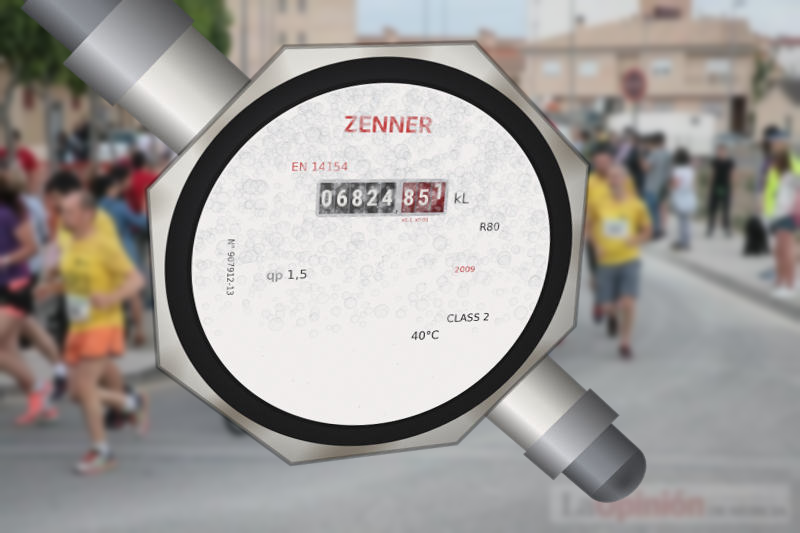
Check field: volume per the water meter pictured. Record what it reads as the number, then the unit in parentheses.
6824.851 (kL)
